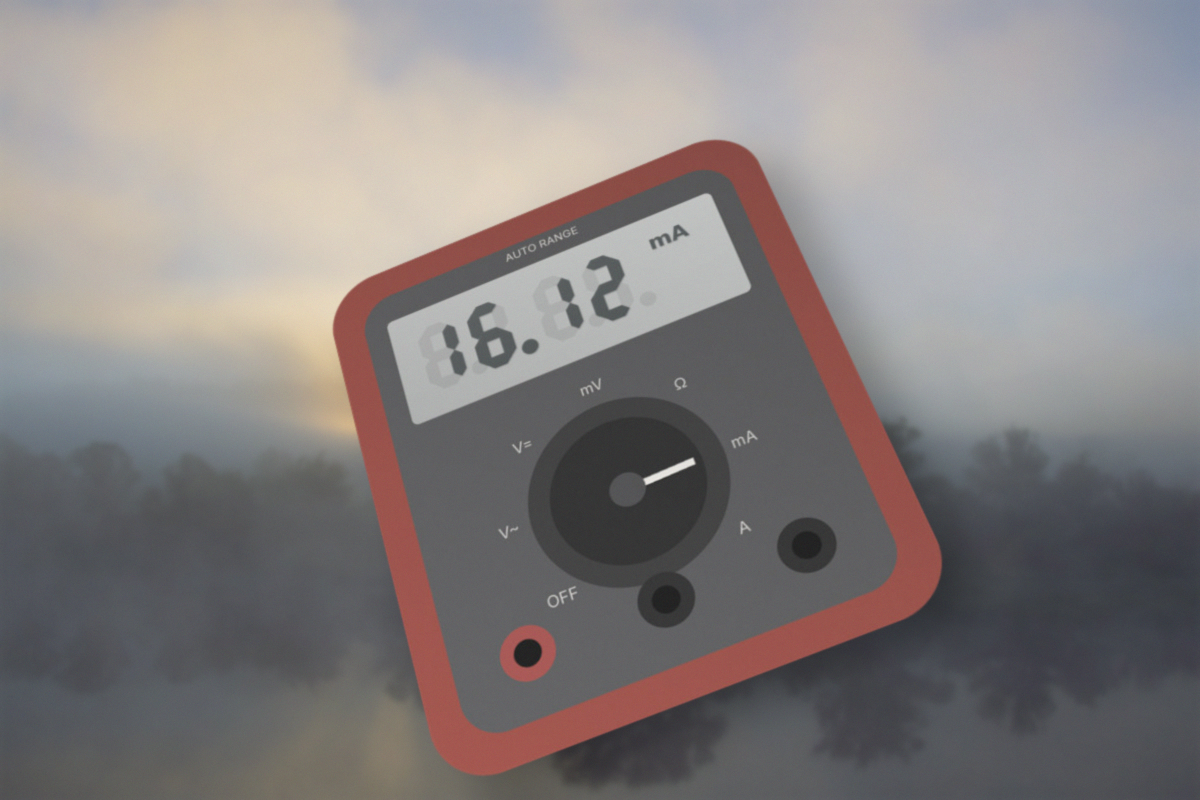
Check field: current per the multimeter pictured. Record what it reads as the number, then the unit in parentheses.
16.12 (mA)
